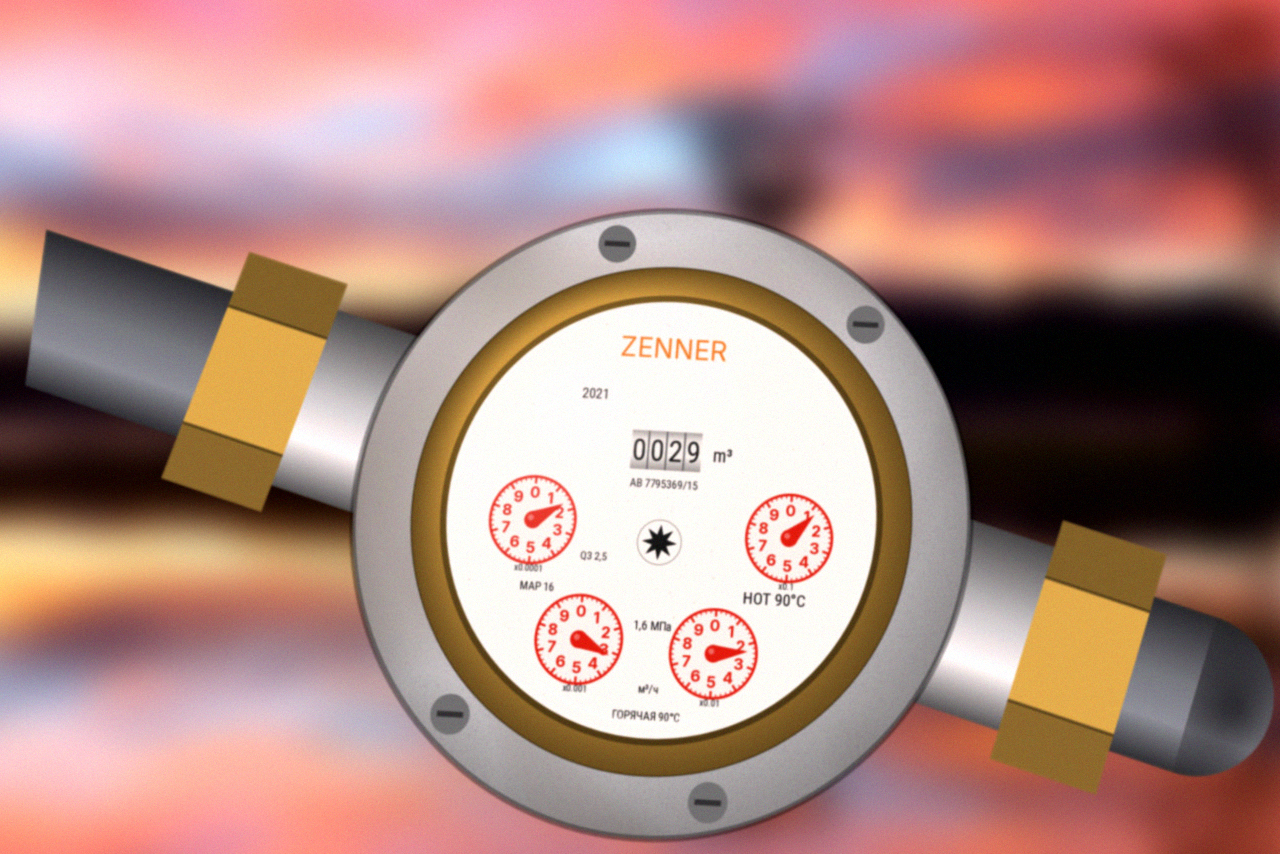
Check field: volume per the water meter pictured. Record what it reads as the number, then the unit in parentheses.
29.1231 (m³)
